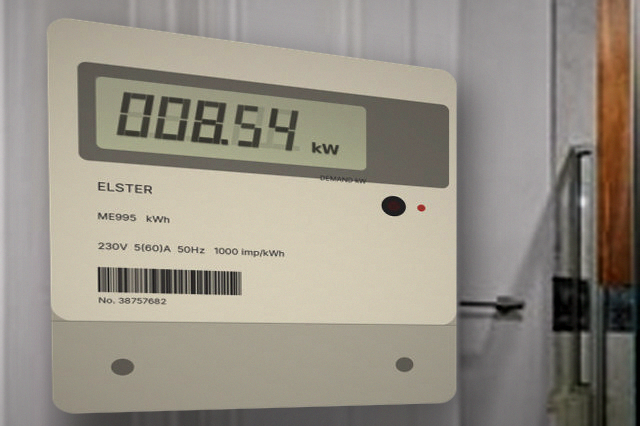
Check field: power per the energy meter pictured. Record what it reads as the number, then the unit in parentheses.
8.54 (kW)
